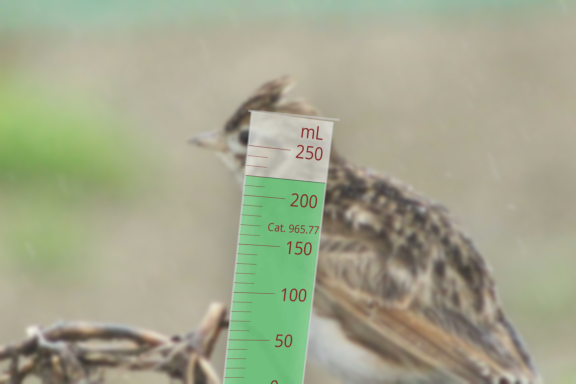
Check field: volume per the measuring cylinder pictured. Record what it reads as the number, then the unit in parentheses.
220 (mL)
